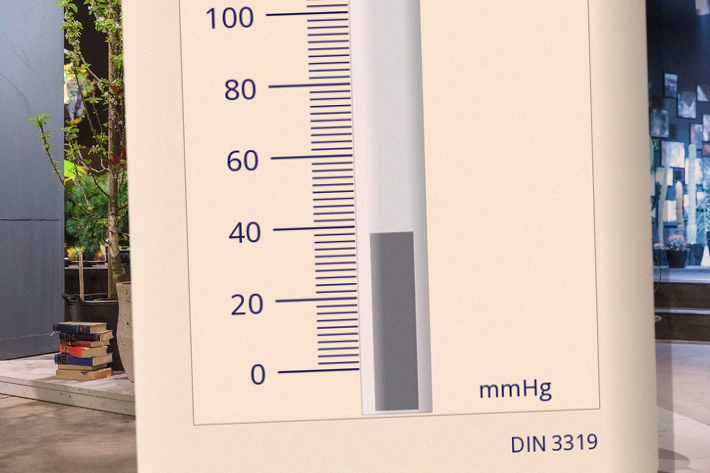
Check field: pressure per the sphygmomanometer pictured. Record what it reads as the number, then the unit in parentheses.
38 (mmHg)
